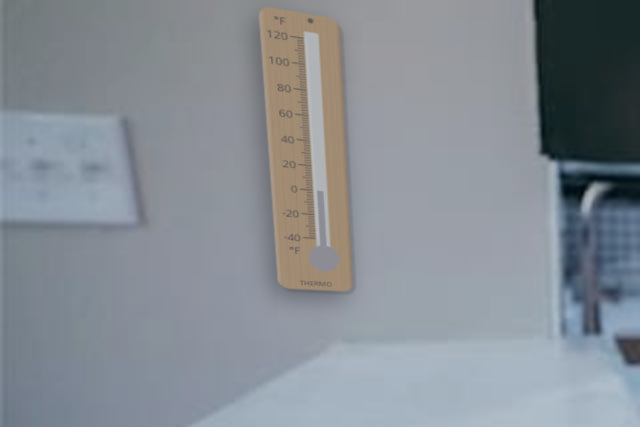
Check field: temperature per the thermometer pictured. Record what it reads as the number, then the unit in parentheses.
0 (°F)
